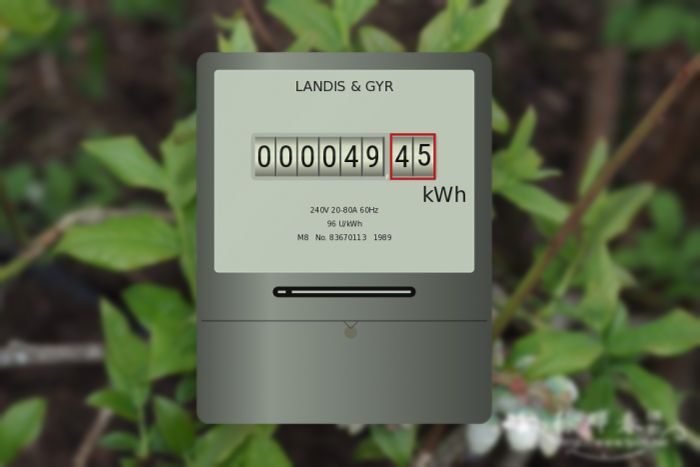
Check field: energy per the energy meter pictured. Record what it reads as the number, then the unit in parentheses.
49.45 (kWh)
